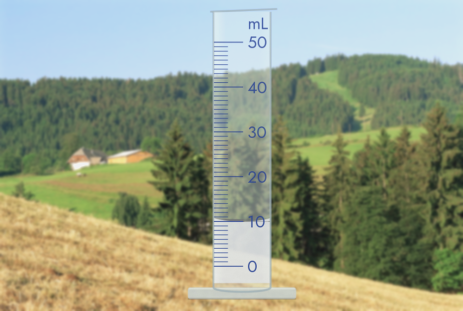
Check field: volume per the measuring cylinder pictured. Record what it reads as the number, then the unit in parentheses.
10 (mL)
